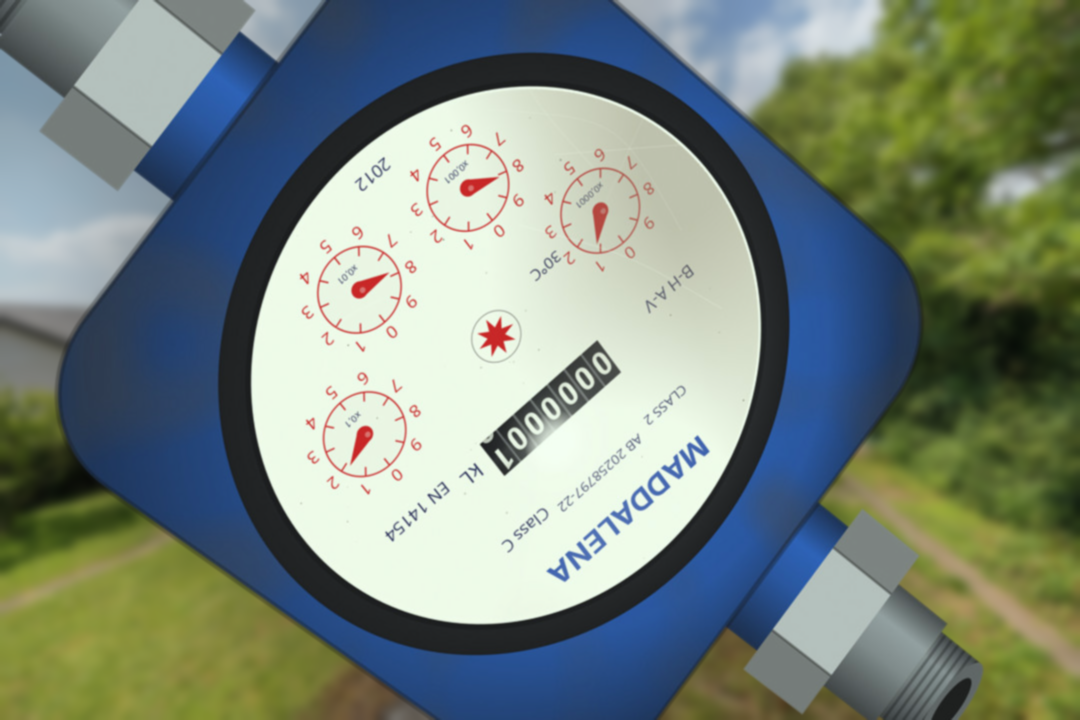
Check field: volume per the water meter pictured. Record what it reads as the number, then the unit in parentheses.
1.1781 (kL)
